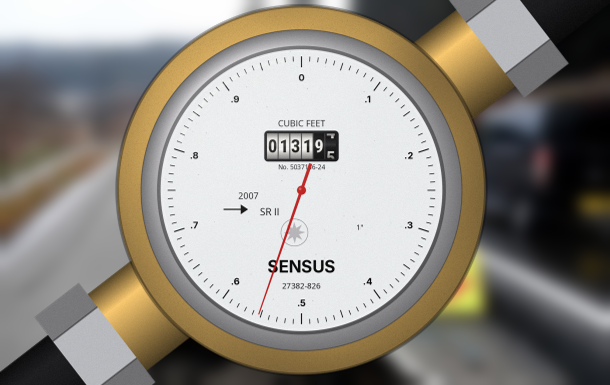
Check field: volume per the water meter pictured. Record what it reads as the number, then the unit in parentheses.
13194.55 (ft³)
